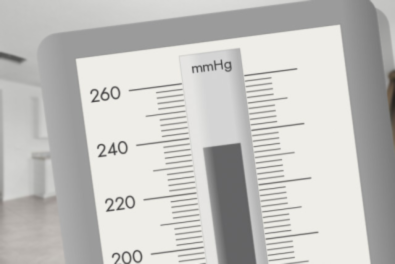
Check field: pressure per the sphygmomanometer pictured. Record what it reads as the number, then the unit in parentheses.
236 (mmHg)
